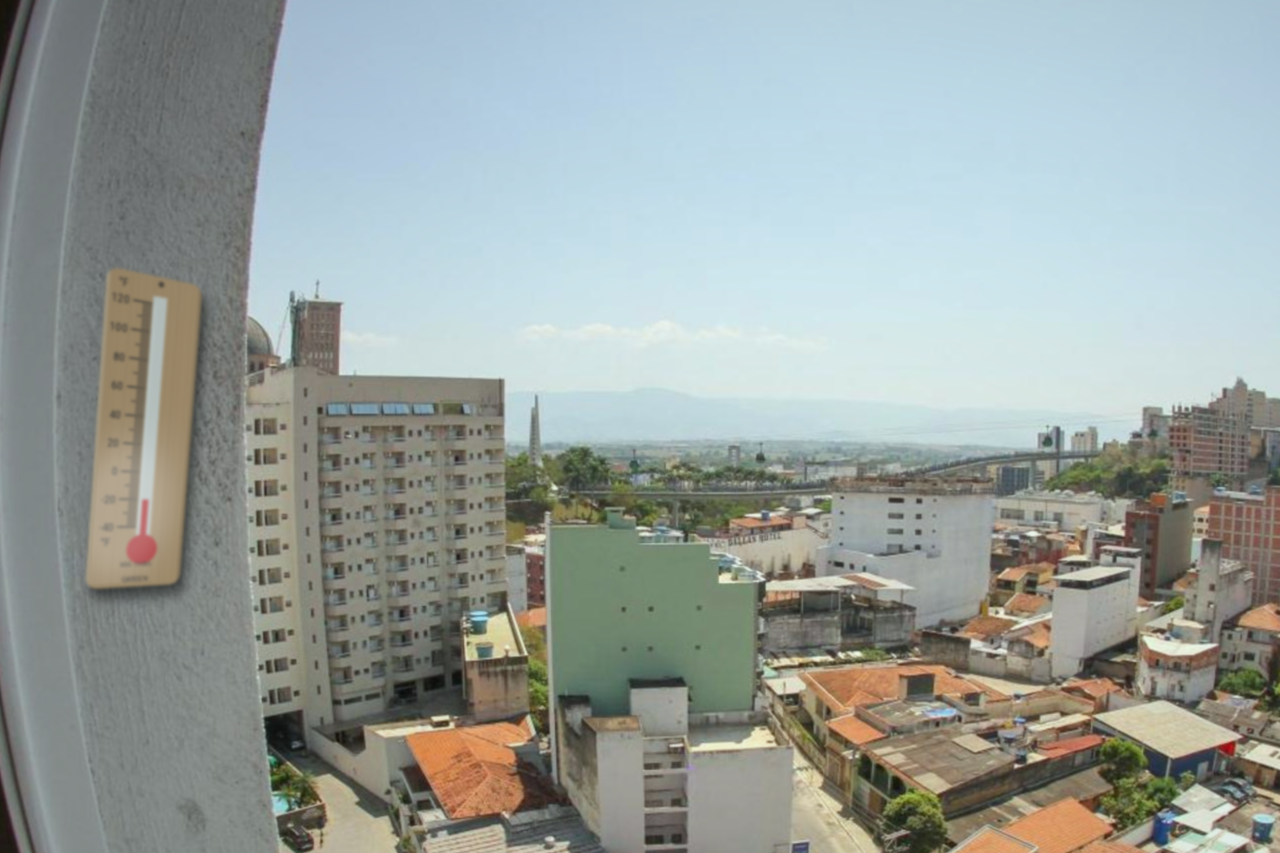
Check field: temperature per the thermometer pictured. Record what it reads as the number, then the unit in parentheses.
-20 (°F)
